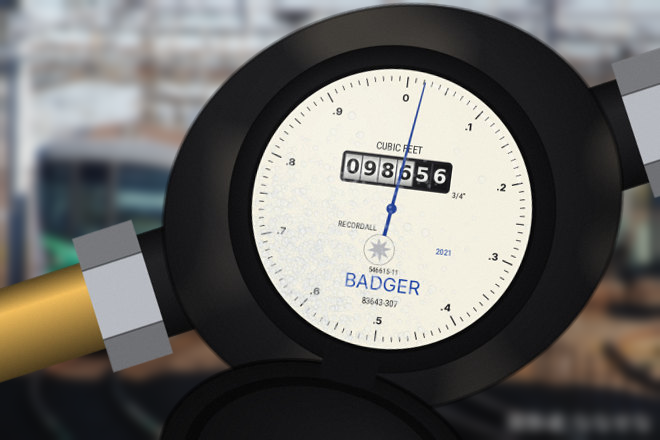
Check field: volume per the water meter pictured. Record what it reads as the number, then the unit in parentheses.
98656.02 (ft³)
